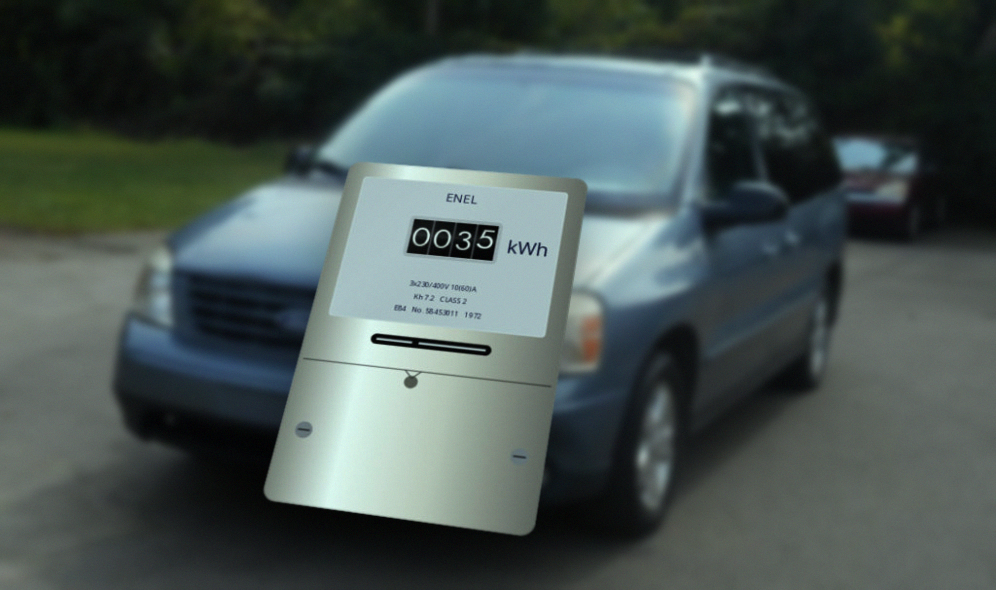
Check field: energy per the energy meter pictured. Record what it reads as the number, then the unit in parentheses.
35 (kWh)
